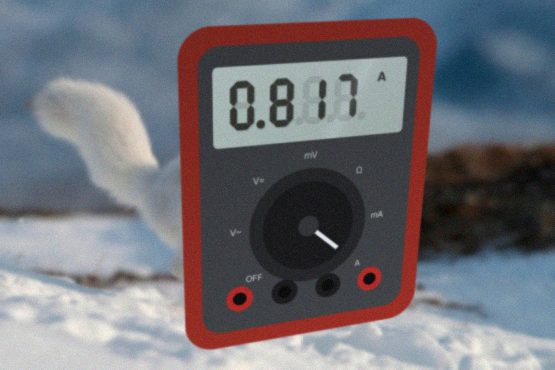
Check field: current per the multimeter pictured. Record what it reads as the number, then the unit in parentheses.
0.817 (A)
